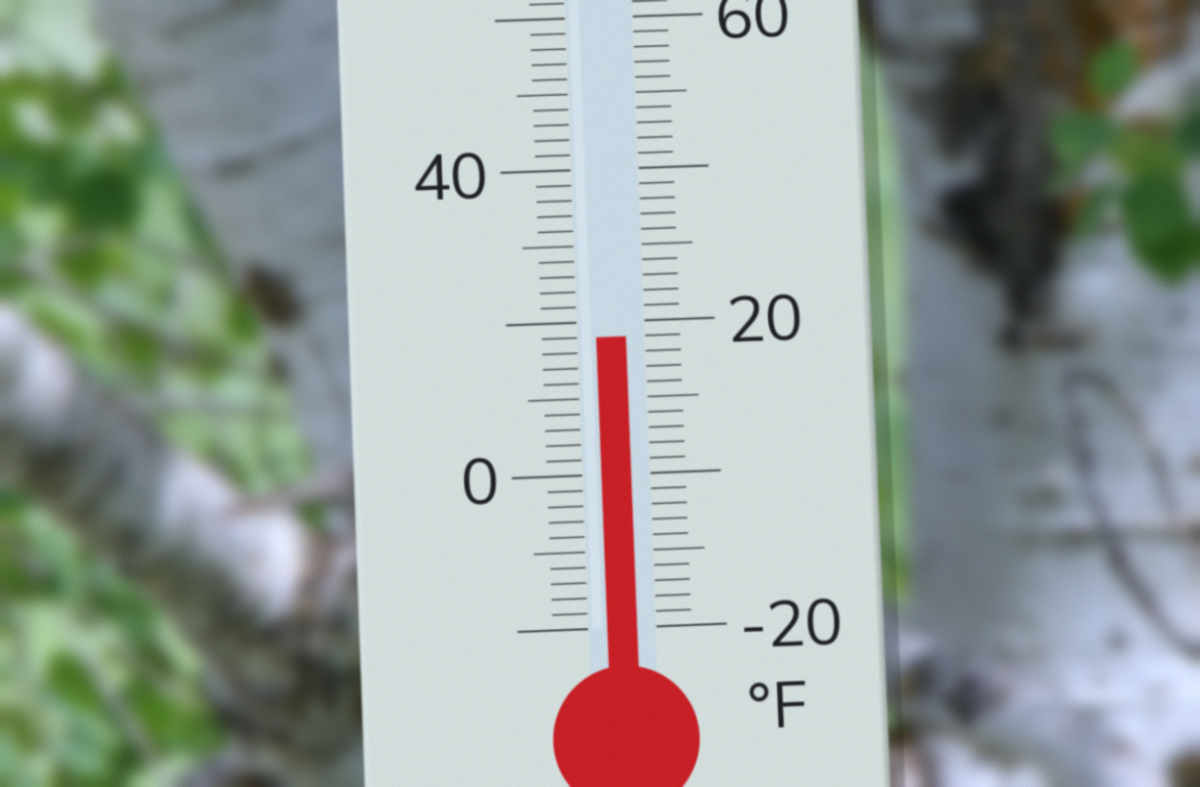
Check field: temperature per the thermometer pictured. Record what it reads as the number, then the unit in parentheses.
18 (°F)
